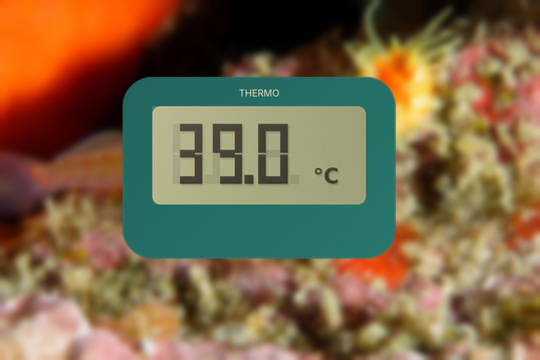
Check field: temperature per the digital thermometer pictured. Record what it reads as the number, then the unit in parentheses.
39.0 (°C)
